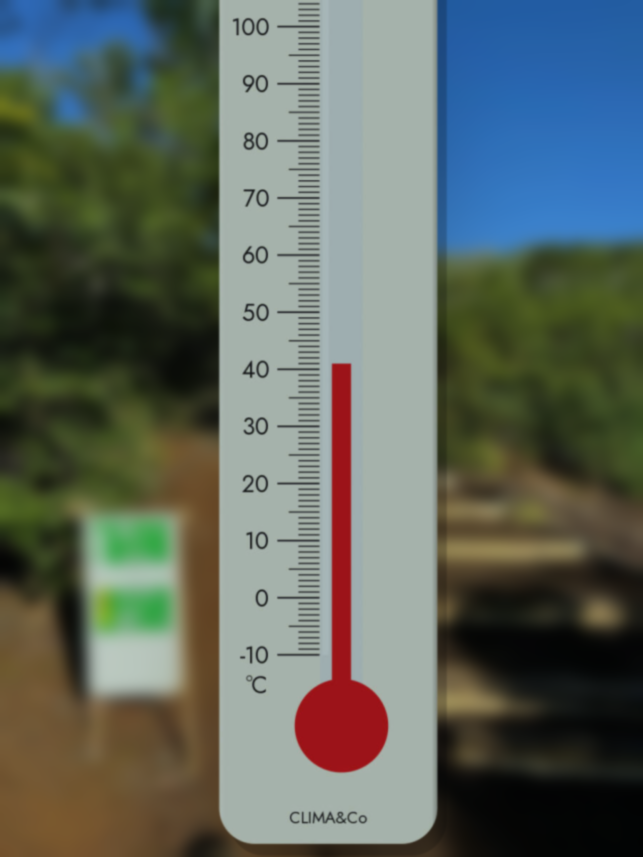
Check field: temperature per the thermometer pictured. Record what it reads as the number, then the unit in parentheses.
41 (°C)
